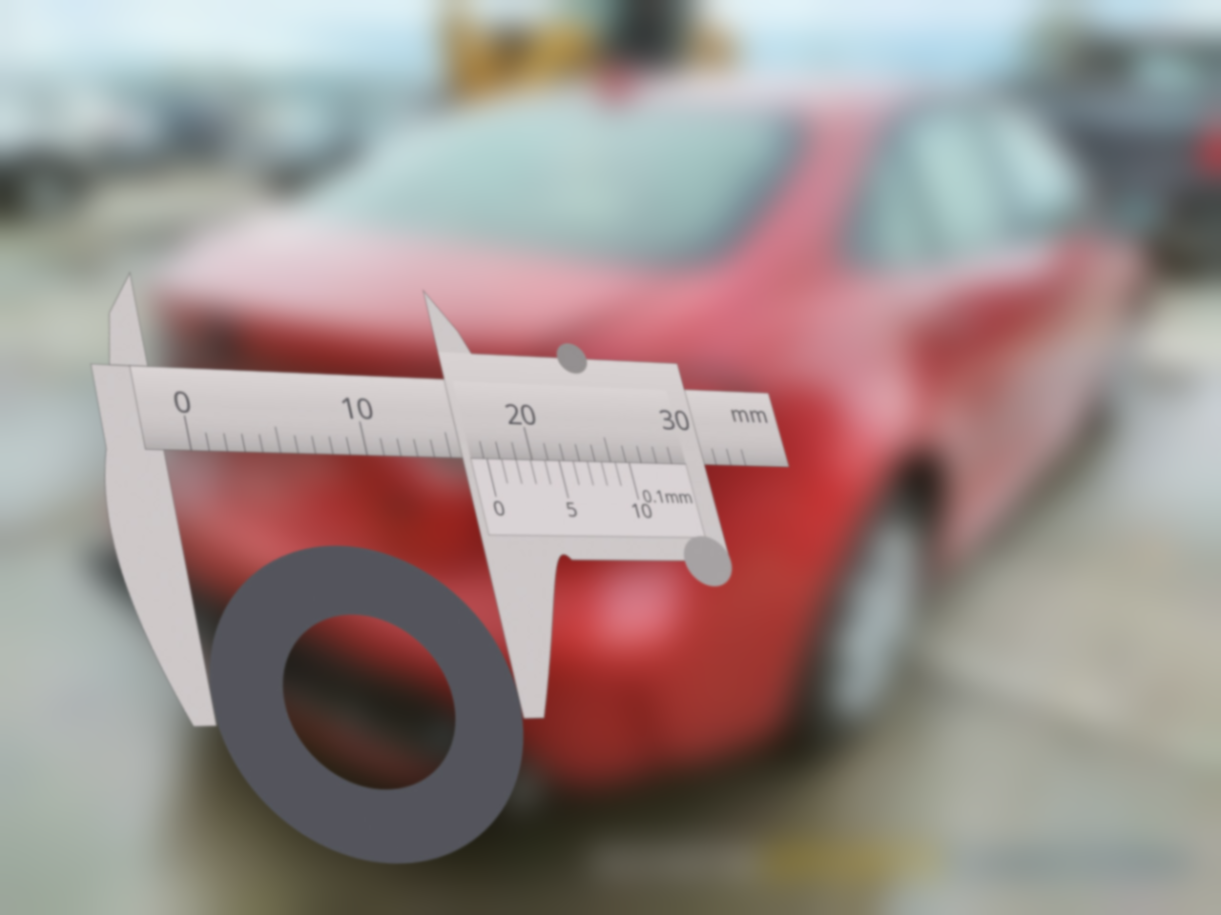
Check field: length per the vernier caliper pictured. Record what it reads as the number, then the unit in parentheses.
17.2 (mm)
